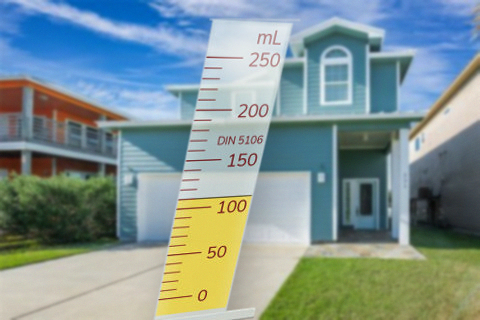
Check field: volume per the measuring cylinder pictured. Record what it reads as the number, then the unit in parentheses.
110 (mL)
